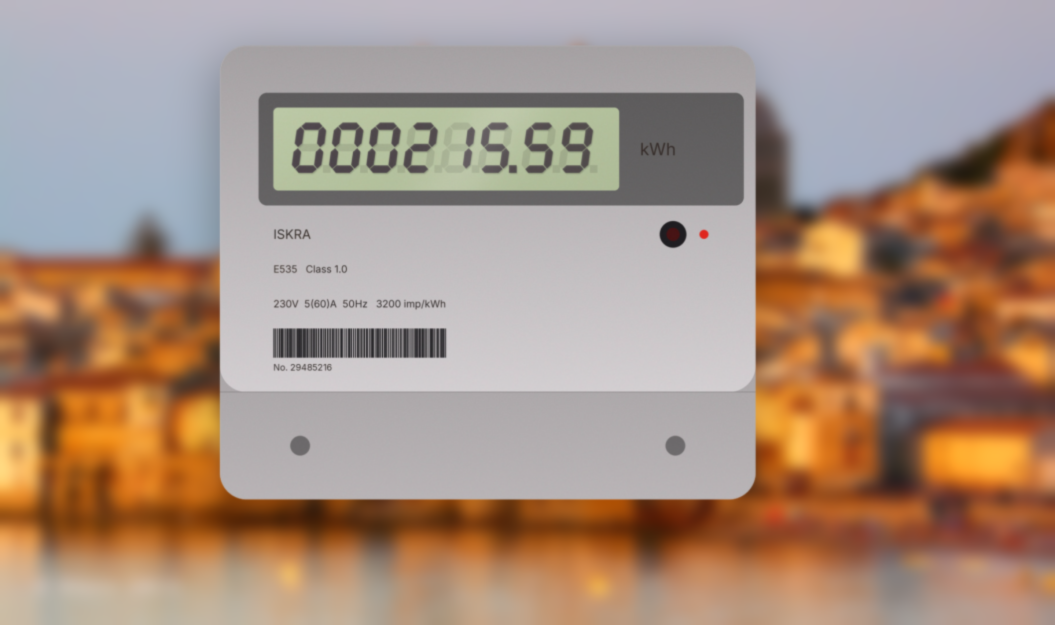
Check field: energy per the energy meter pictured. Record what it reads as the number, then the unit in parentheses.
215.59 (kWh)
